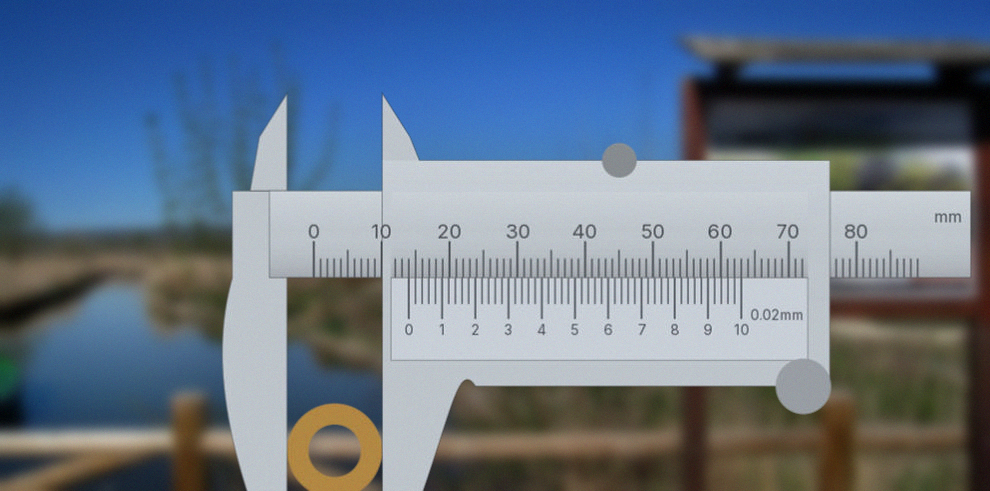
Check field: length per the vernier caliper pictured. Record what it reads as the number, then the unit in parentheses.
14.0 (mm)
